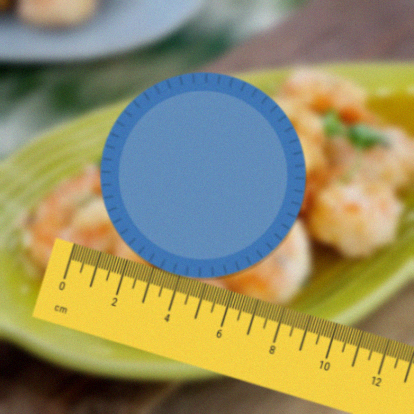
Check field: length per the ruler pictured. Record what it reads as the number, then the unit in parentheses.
7.5 (cm)
